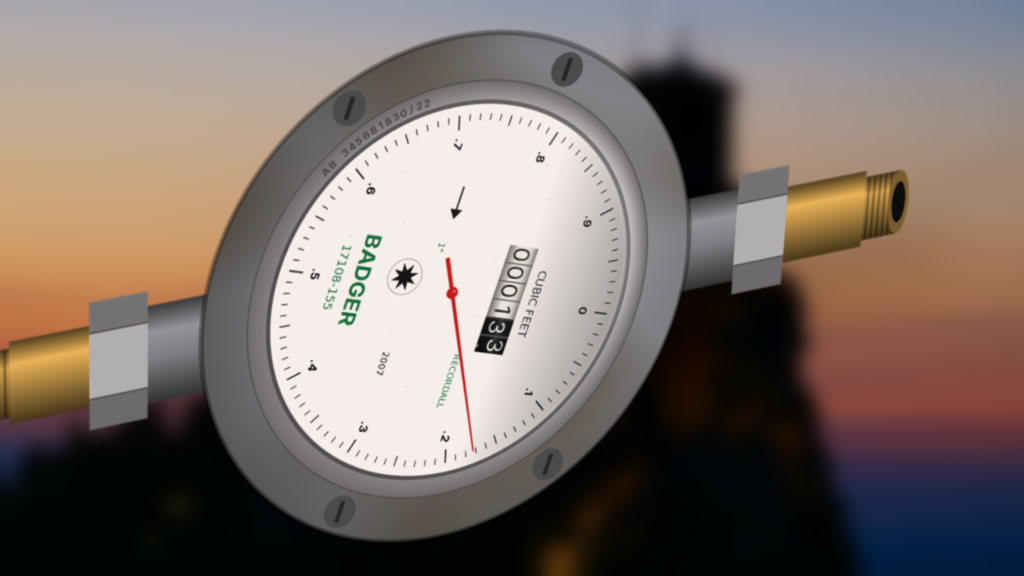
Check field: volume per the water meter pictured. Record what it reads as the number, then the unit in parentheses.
133.17 (ft³)
